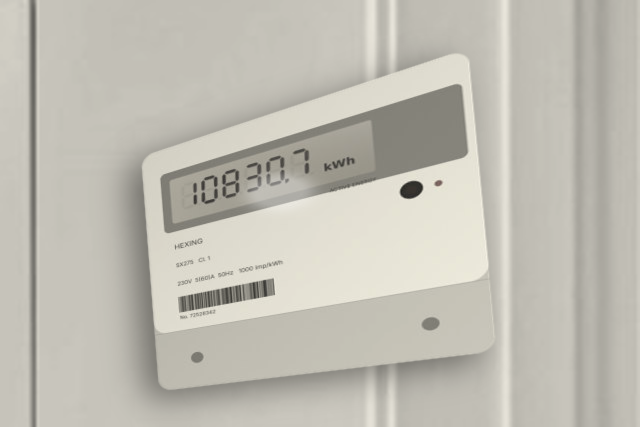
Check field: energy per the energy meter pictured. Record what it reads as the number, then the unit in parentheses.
10830.7 (kWh)
